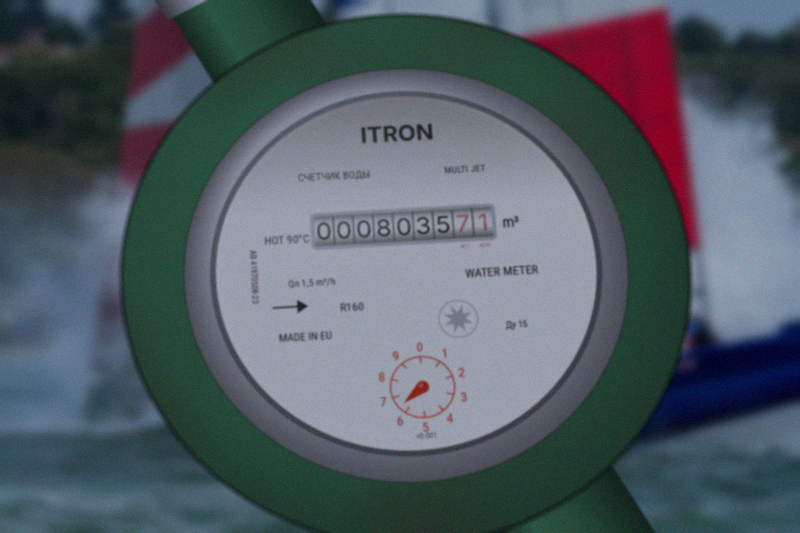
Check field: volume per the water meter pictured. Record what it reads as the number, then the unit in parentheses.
8035.716 (m³)
